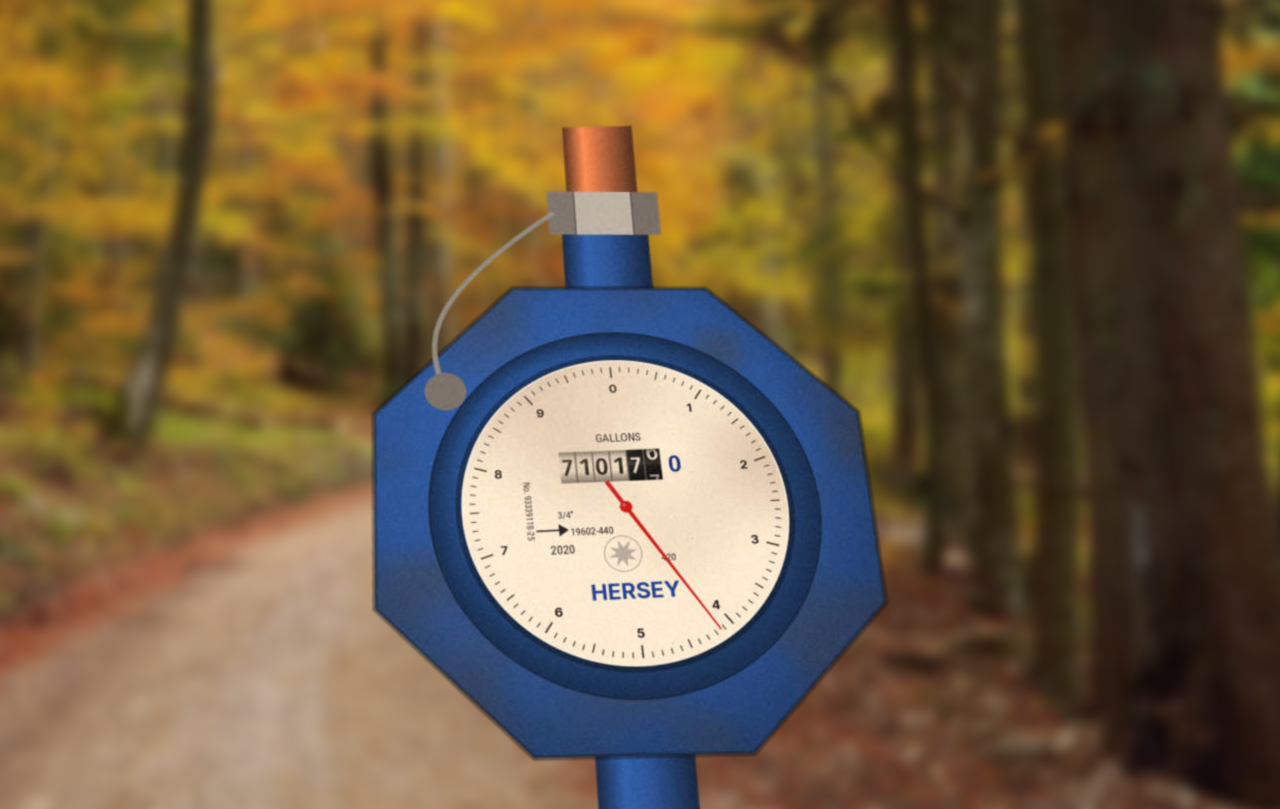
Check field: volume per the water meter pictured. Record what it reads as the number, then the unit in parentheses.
7101764.1 (gal)
